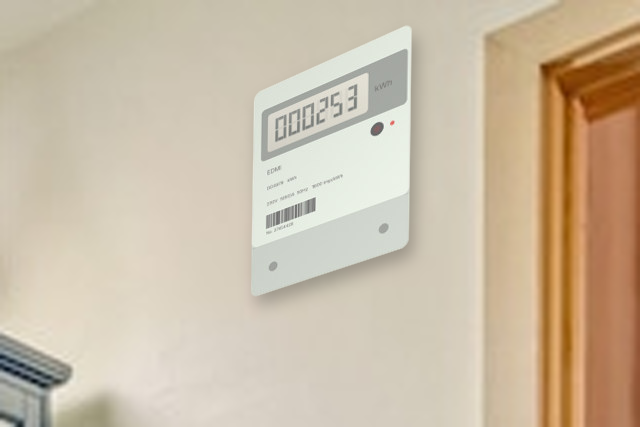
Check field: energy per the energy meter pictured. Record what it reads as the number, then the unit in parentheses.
253 (kWh)
